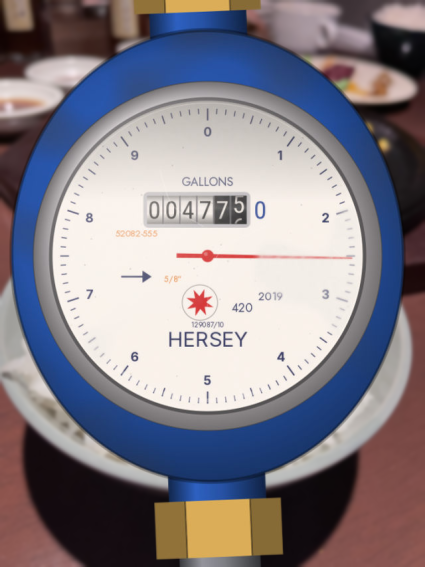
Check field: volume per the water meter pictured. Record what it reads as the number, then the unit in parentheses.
47752.5 (gal)
